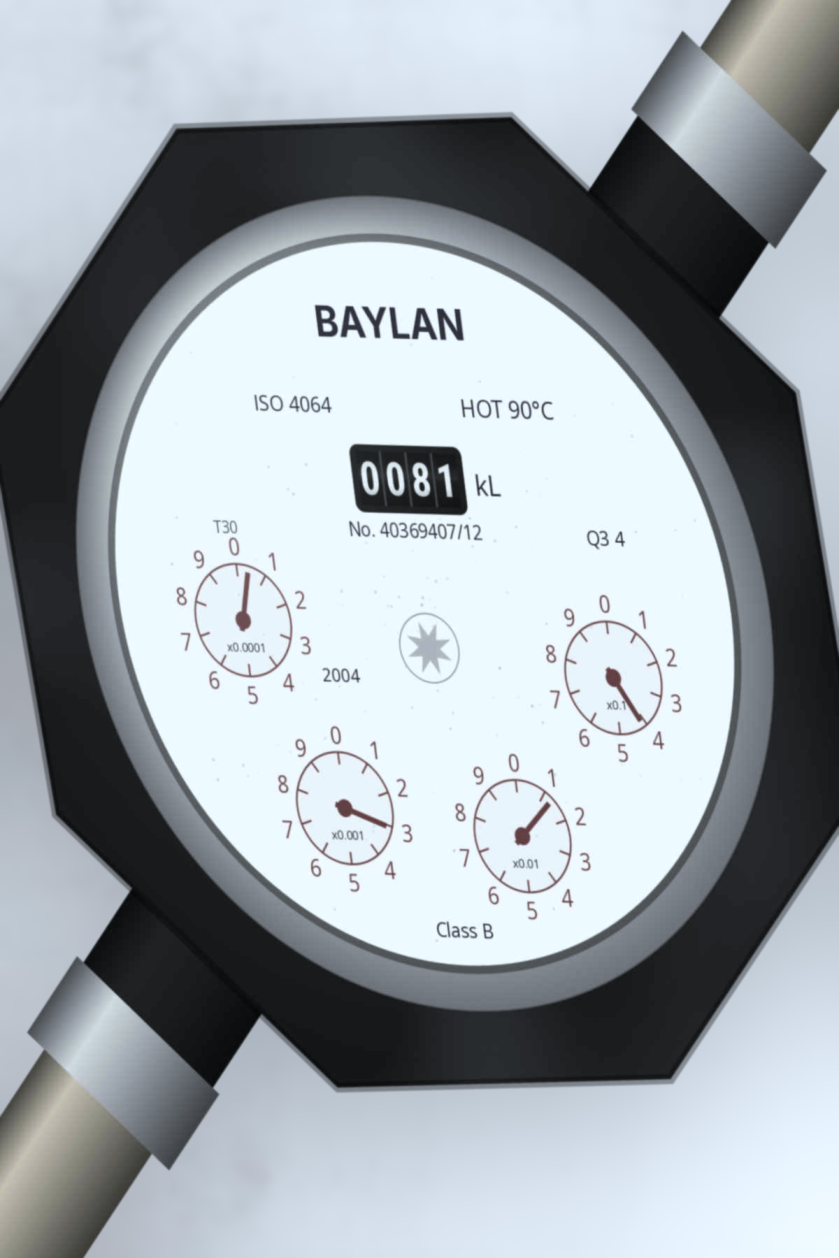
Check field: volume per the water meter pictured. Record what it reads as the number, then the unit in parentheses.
81.4130 (kL)
